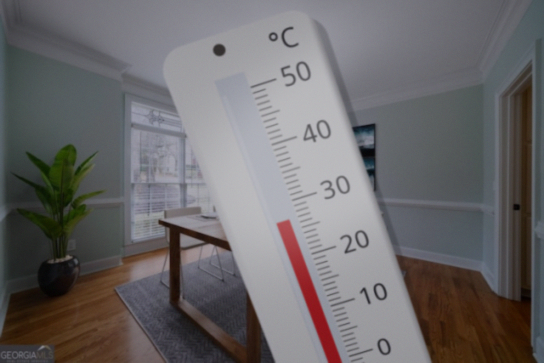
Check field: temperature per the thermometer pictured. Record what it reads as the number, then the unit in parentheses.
27 (°C)
